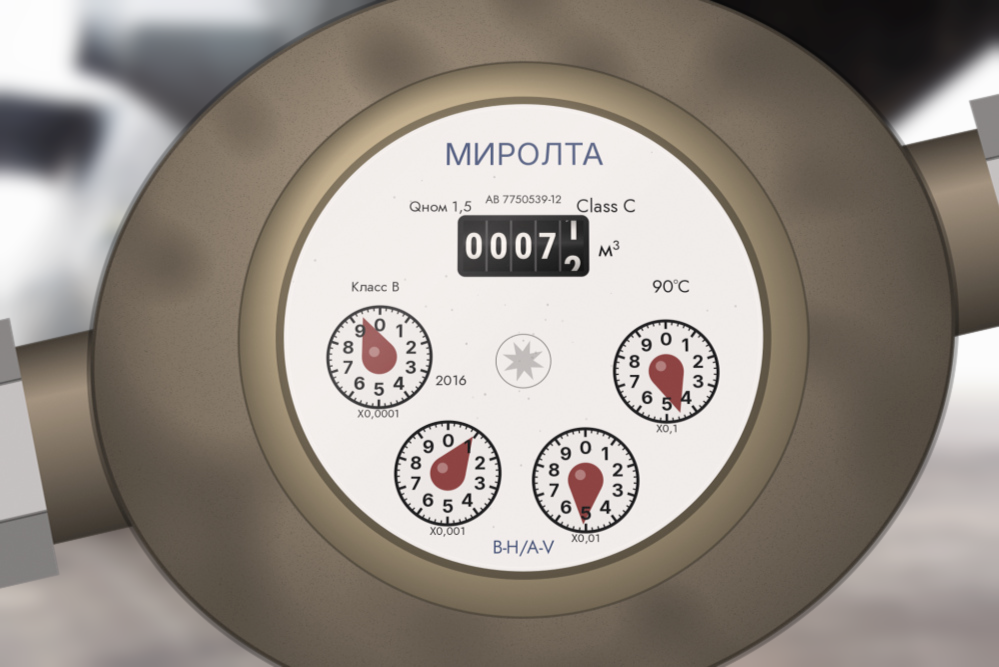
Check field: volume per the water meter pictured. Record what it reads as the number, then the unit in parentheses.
71.4509 (m³)
